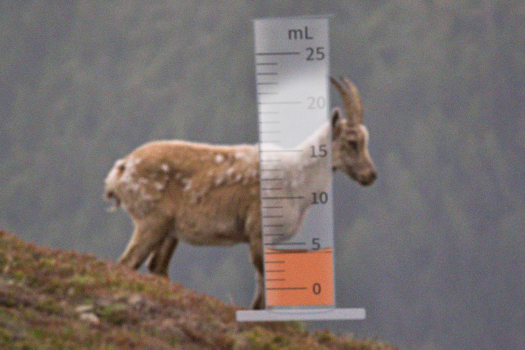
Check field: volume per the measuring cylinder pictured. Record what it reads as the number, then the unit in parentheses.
4 (mL)
